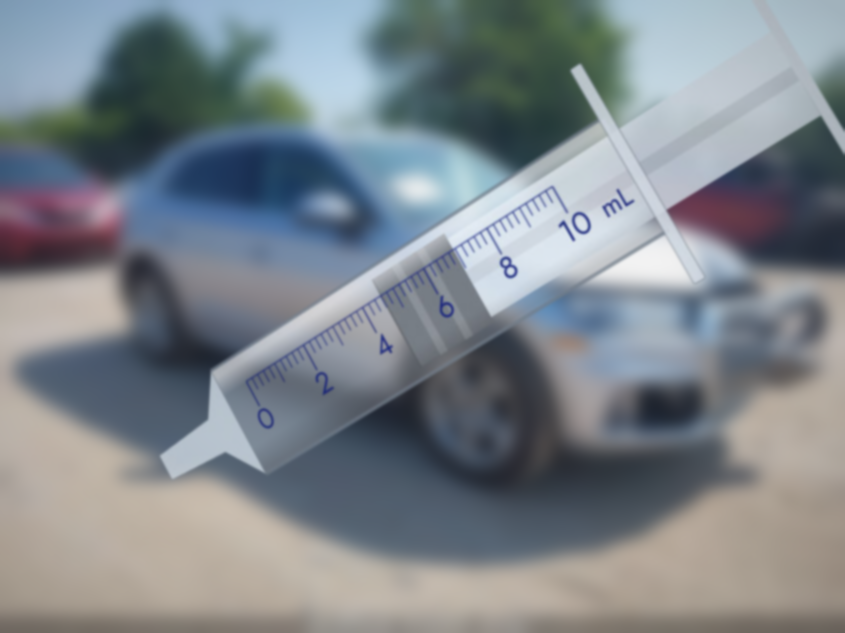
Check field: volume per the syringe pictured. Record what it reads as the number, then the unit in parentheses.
4.6 (mL)
